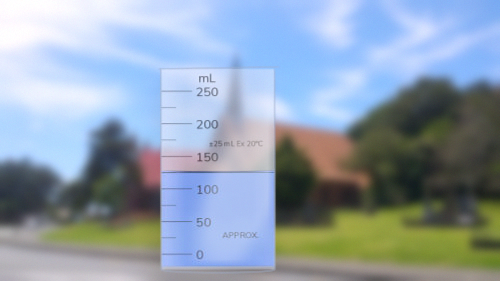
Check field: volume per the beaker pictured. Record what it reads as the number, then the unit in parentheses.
125 (mL)
